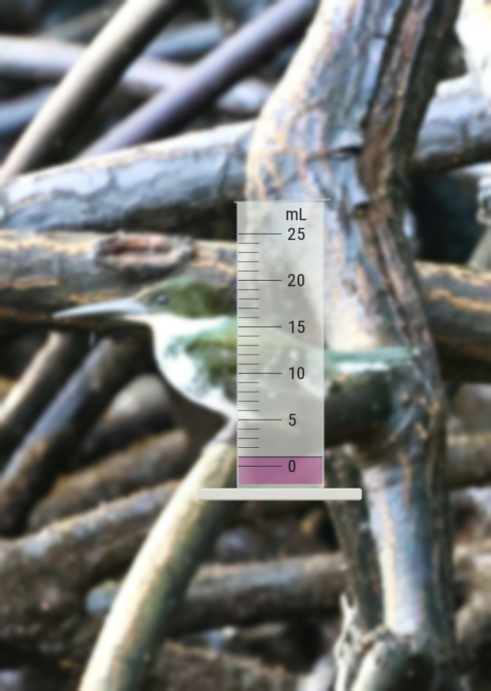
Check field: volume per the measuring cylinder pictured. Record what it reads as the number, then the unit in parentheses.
1 (mL)
